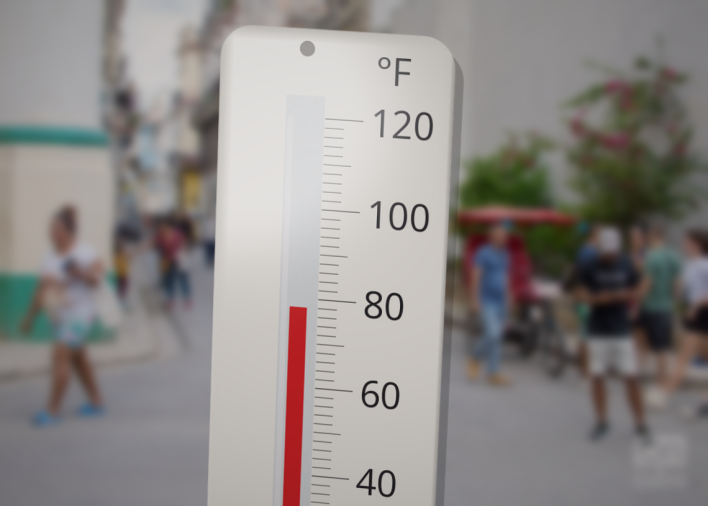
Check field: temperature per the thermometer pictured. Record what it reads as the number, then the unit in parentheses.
78 (°F)
